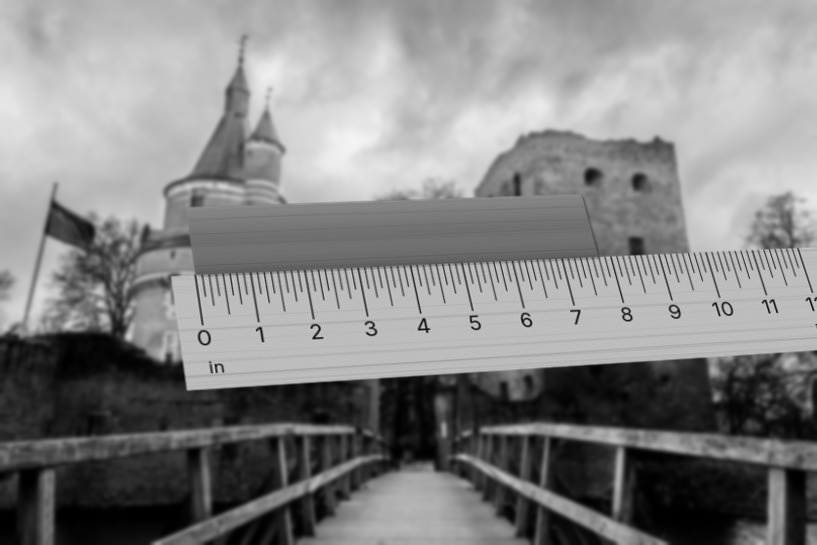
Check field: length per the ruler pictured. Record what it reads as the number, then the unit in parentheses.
7.75 (in)
